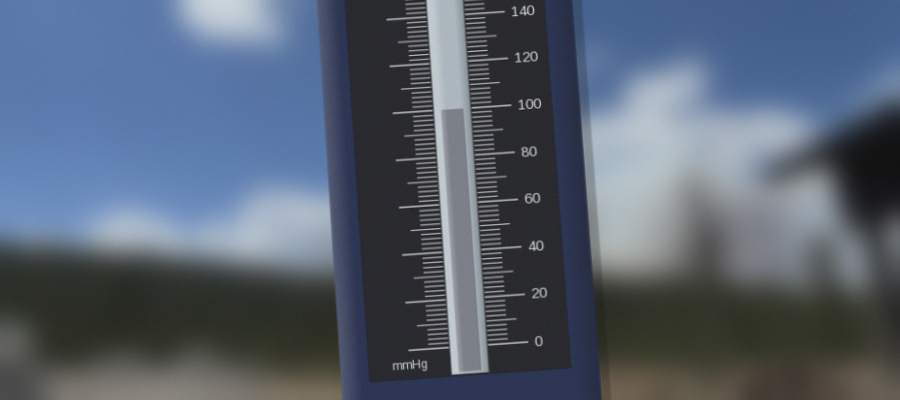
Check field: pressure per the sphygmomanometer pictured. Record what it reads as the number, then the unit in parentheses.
100 (mmHg)
